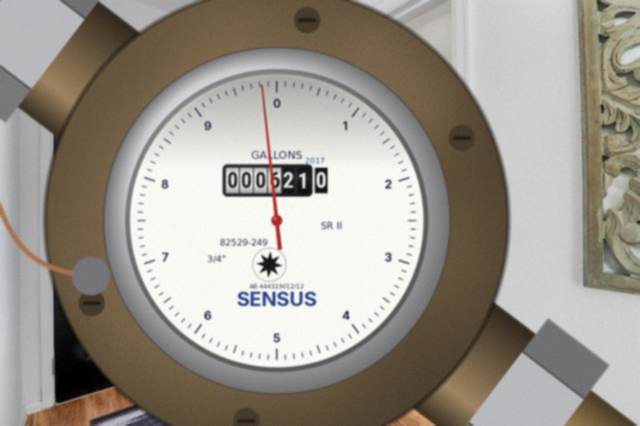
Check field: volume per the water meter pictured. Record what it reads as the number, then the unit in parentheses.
6209.8 (gal)
